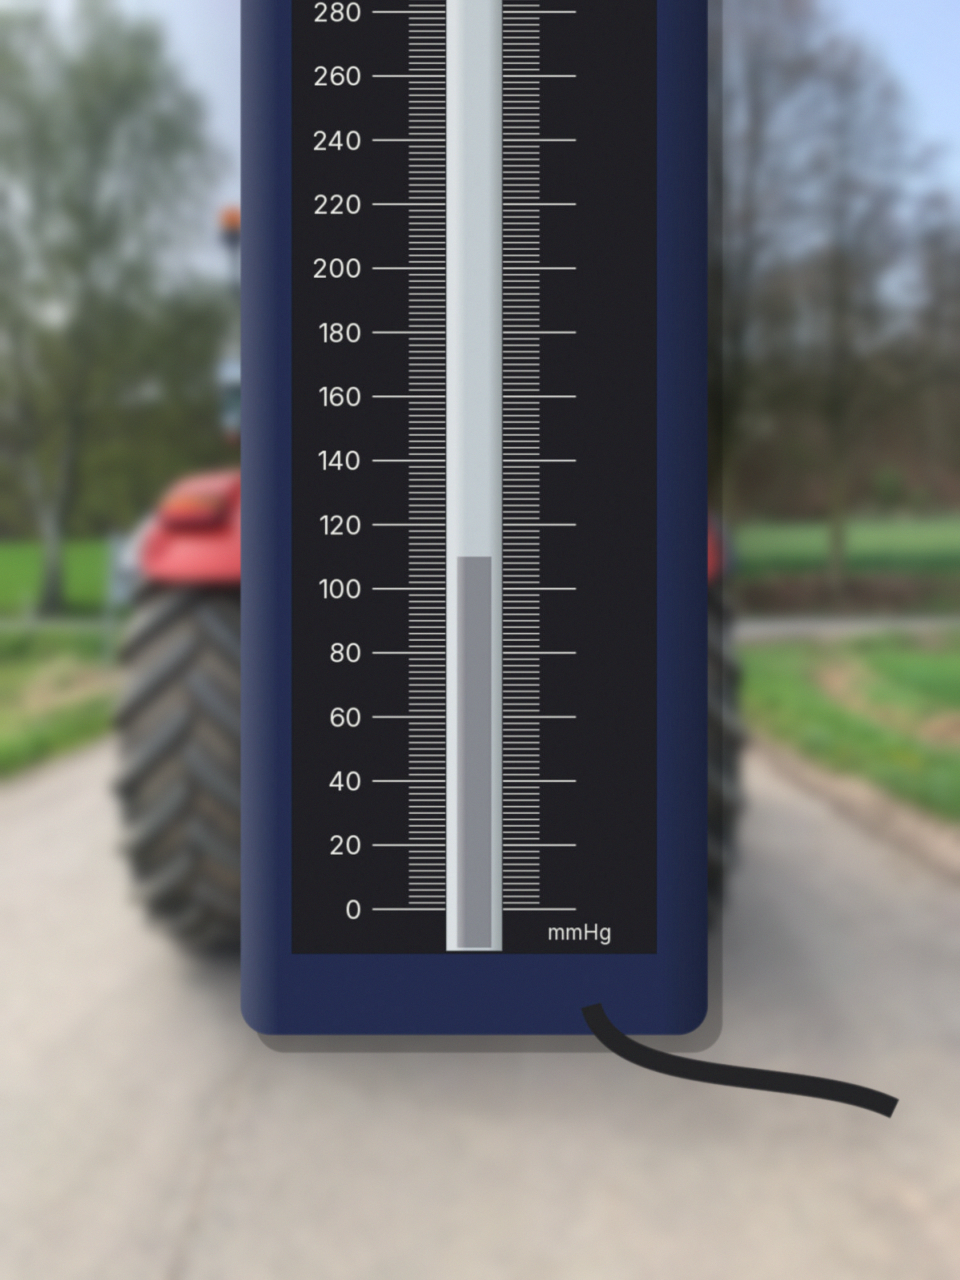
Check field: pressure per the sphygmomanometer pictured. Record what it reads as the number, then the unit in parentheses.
110 (mmHg)
